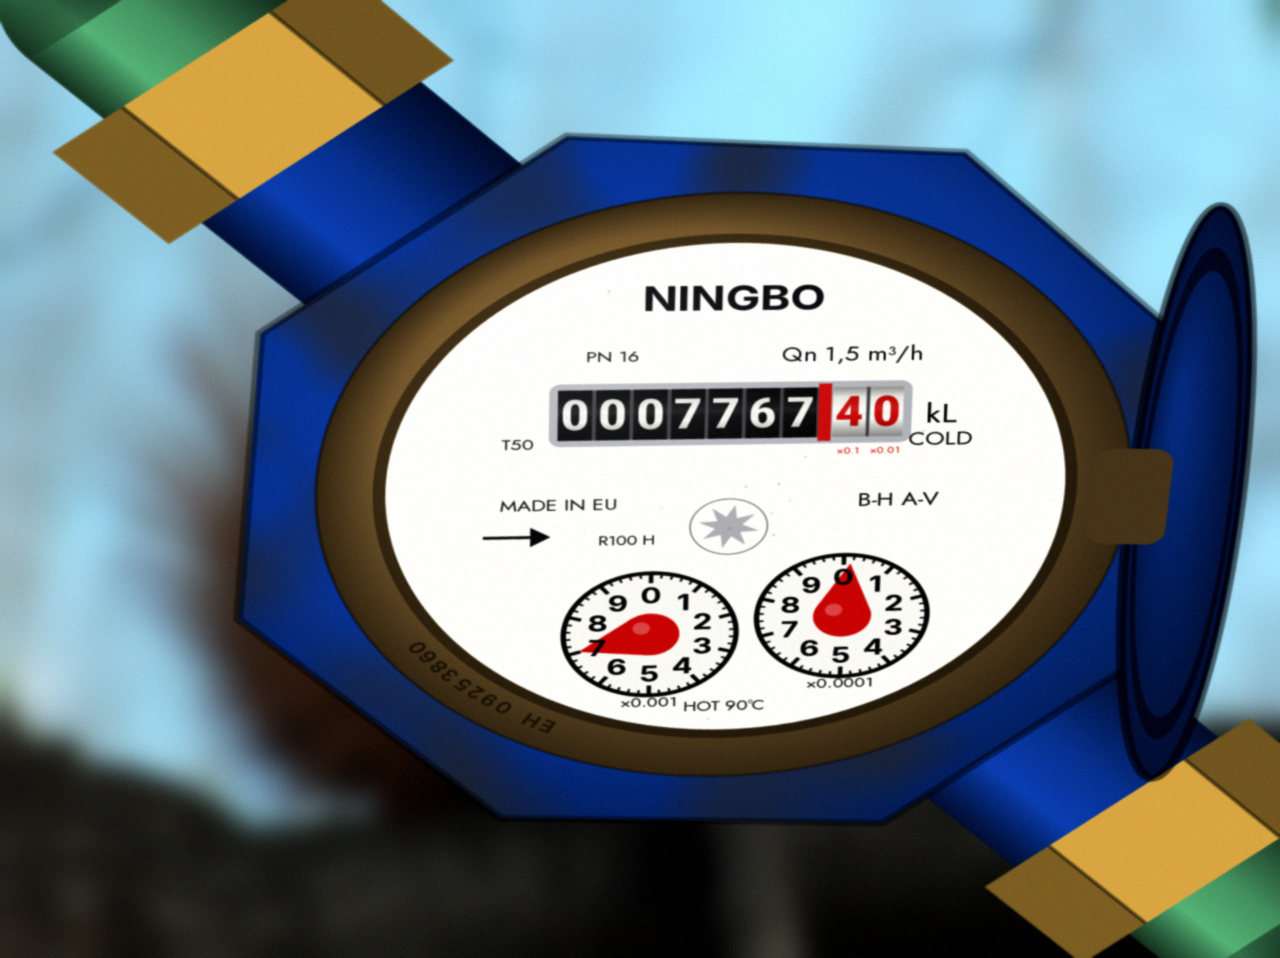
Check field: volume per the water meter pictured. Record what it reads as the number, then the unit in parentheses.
7767.4070 (kL)
